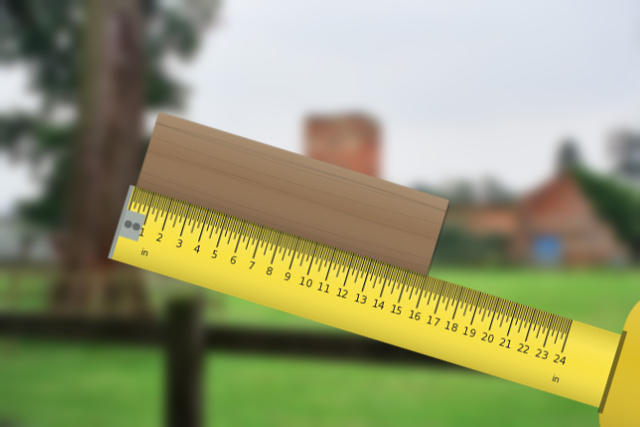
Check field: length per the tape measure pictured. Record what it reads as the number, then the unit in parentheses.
16 (in)
